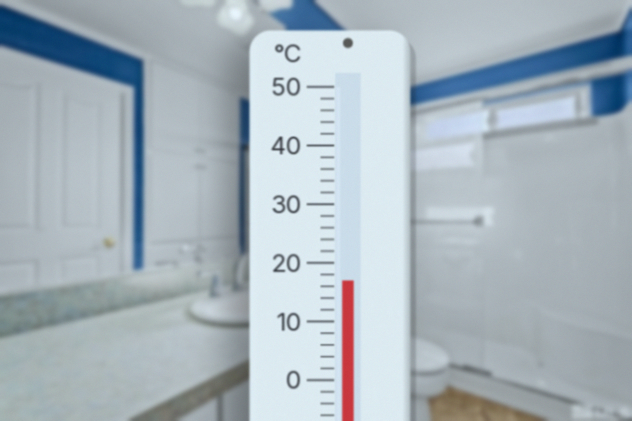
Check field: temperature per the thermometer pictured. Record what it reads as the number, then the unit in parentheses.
17 (°C)
